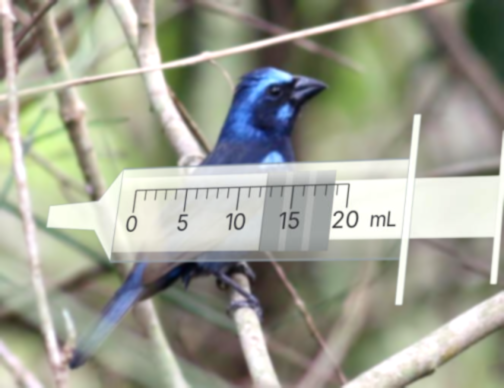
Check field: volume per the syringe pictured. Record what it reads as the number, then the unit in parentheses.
12.5 (mL)
